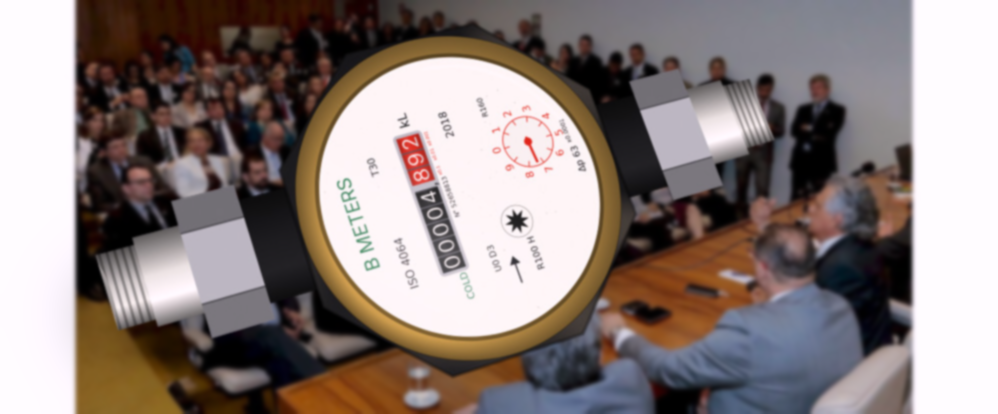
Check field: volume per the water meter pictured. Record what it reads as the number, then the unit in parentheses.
4.8927 (kL)
